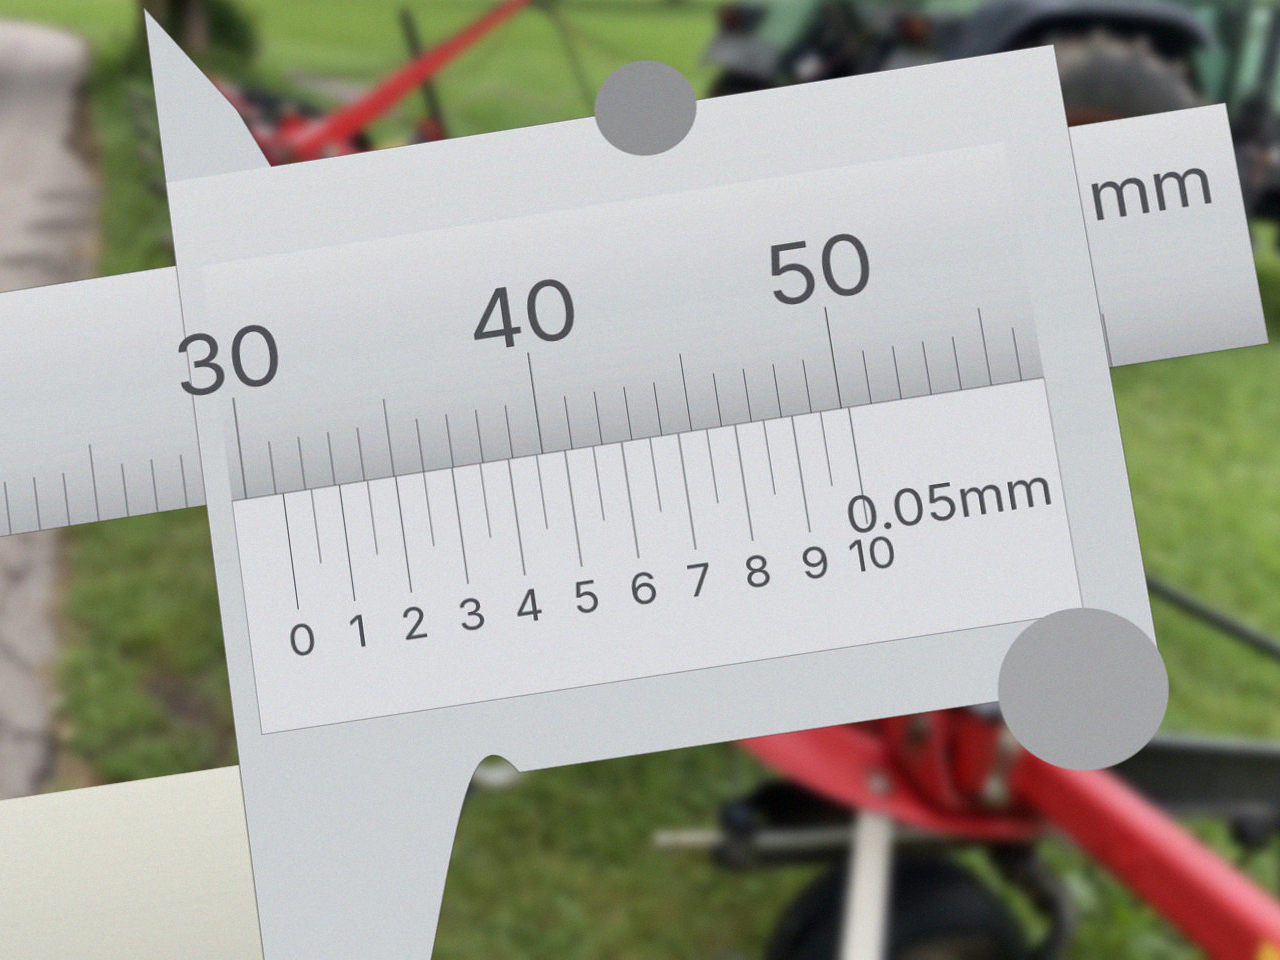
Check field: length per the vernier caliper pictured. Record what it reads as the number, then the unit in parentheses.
31.25 (mm)
